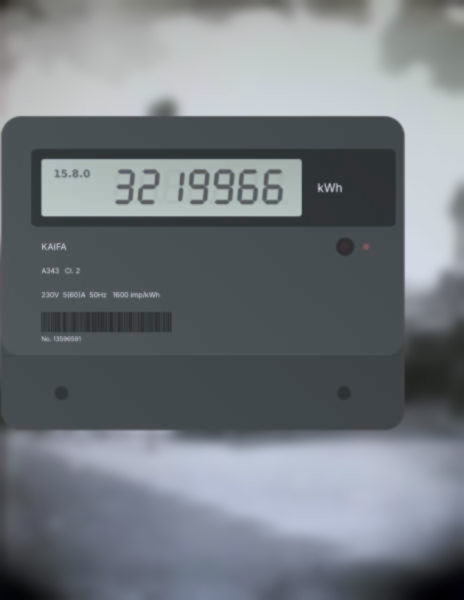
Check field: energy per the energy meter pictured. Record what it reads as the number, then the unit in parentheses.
3219966 (kWh)
